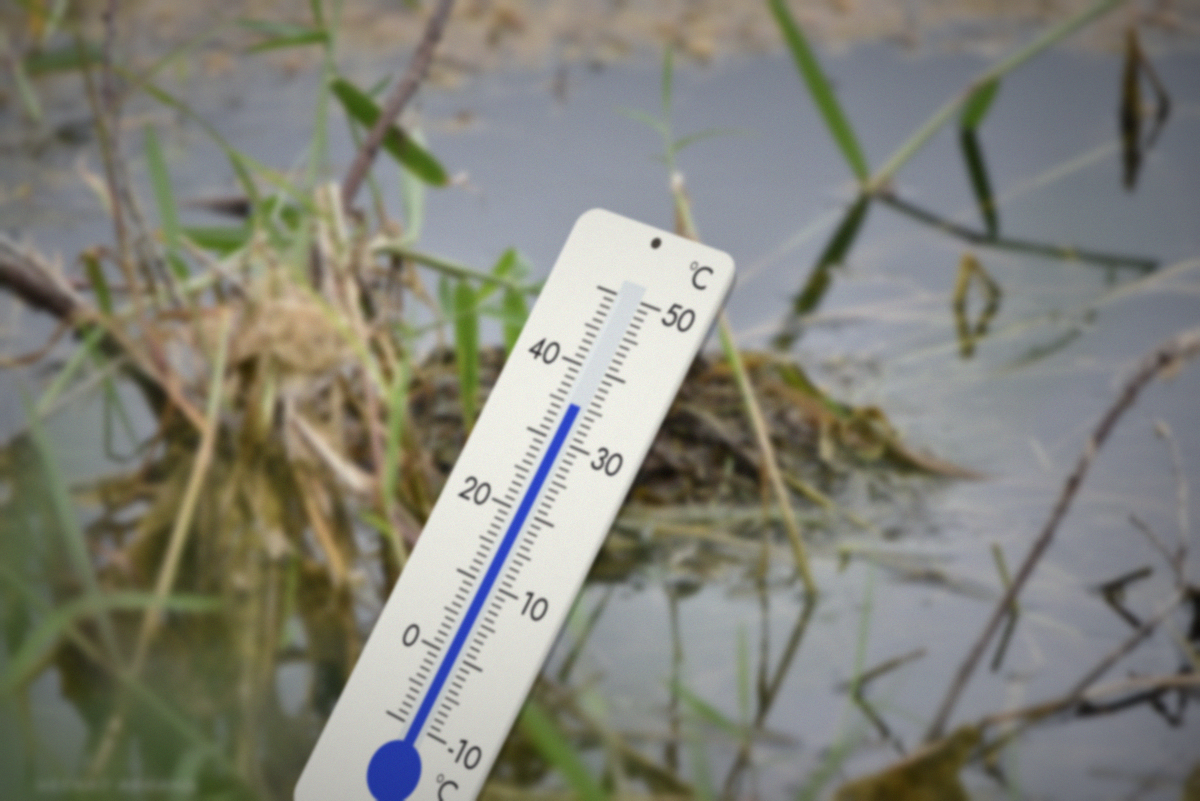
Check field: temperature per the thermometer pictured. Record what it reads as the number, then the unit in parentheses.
35 (°C)
